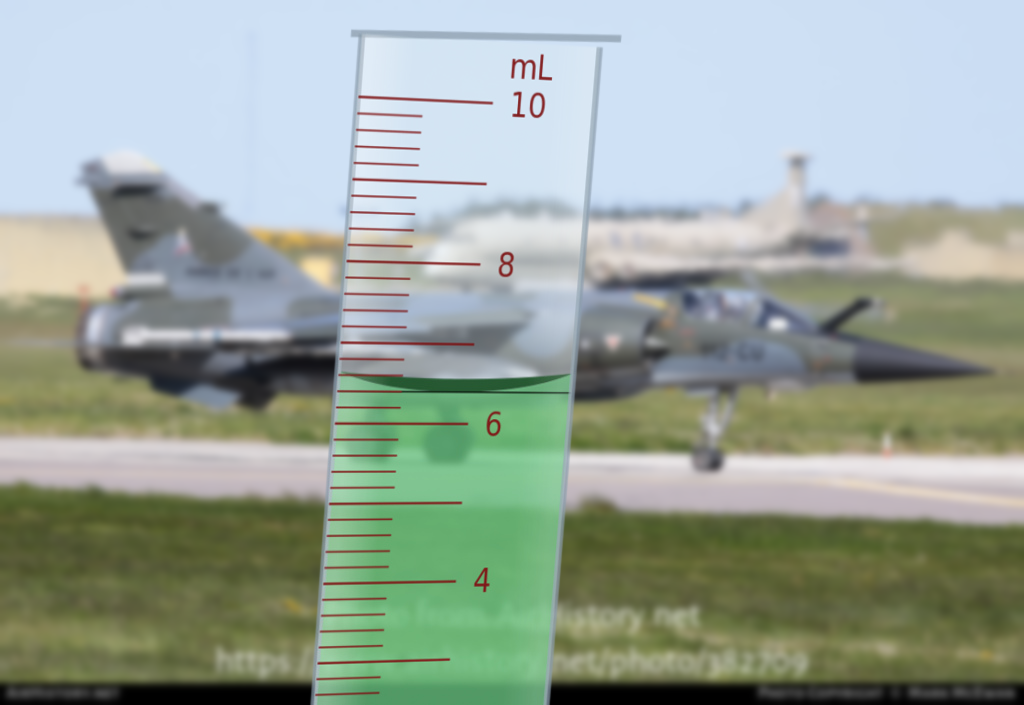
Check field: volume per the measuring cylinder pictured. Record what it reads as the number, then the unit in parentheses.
6.4 (mL)
